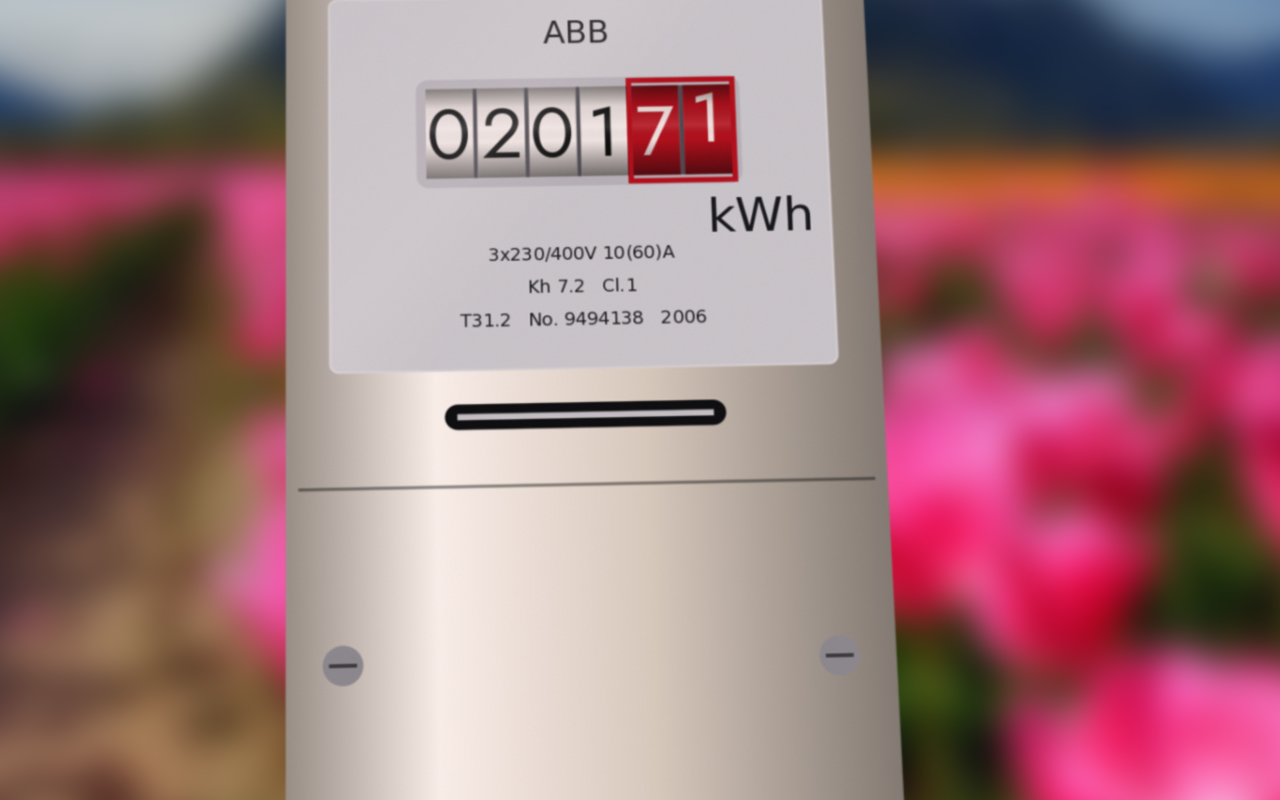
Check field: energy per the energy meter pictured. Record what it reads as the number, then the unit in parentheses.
201.71 (kWh)
